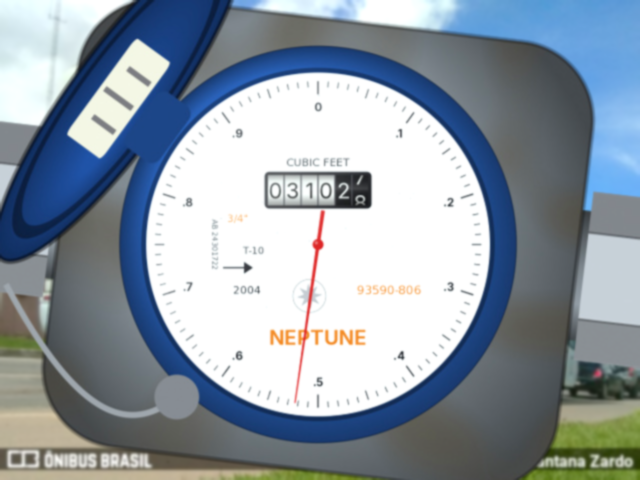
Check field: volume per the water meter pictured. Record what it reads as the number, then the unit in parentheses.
31027.52 (ft³)
